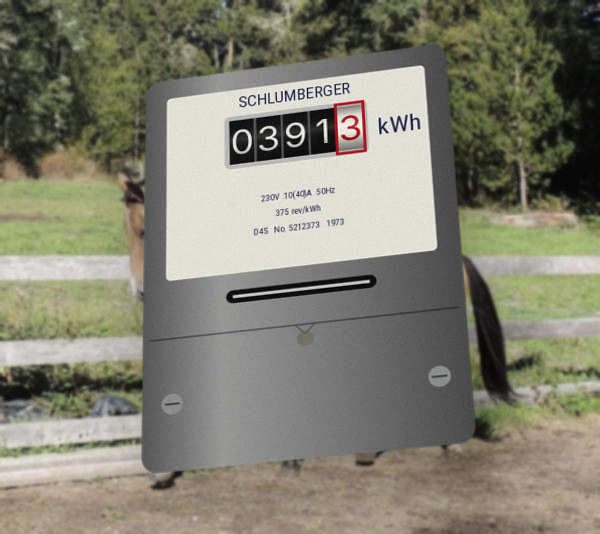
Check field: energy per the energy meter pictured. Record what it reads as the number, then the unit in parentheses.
391.3 (kWh)
